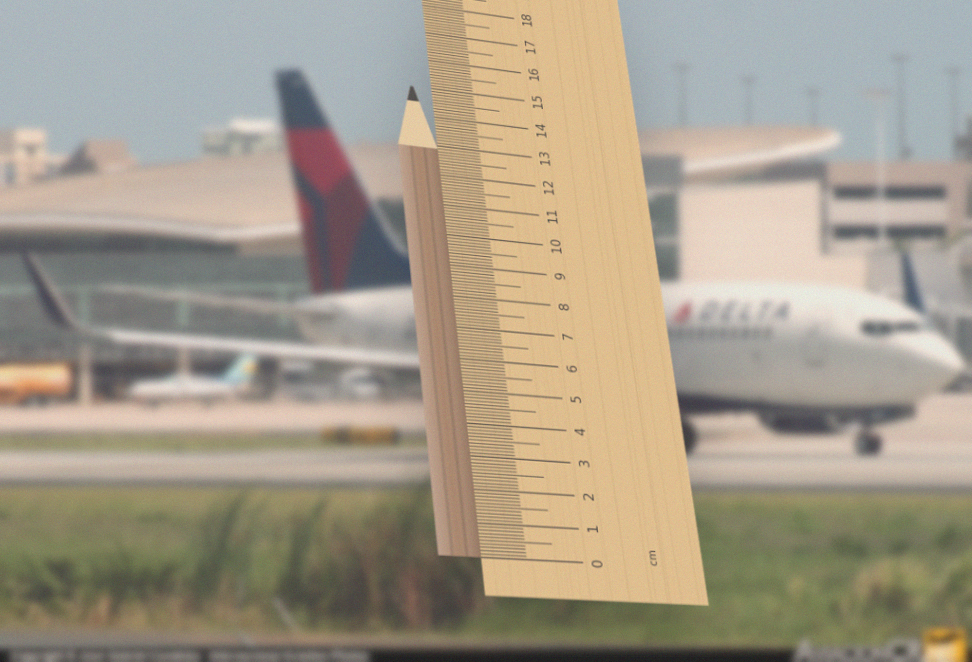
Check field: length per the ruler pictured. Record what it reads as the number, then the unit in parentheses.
15 (cm)
